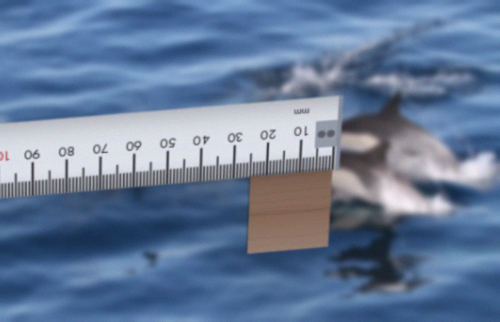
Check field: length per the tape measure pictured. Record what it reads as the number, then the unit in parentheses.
25 (mm)
